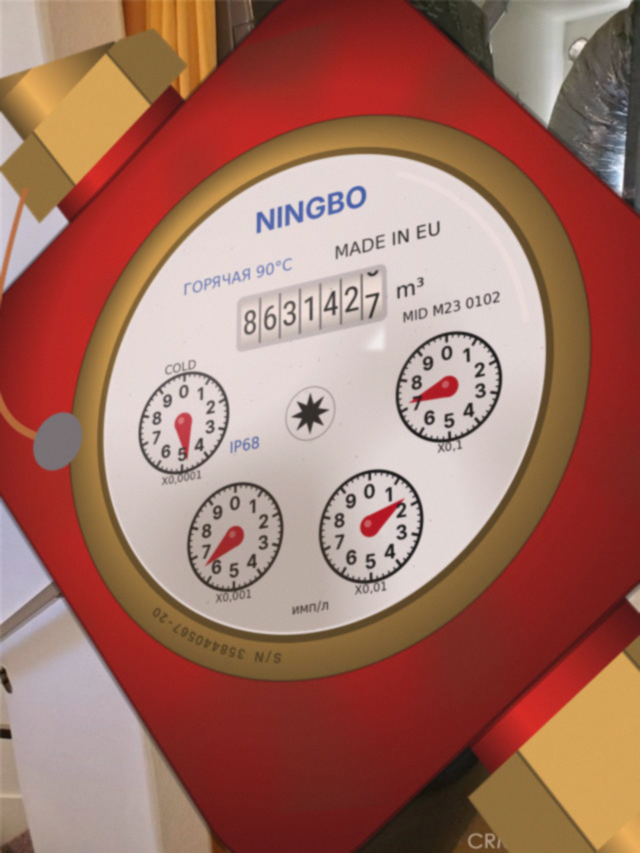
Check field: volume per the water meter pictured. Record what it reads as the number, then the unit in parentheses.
8631426.7164 (m³)
